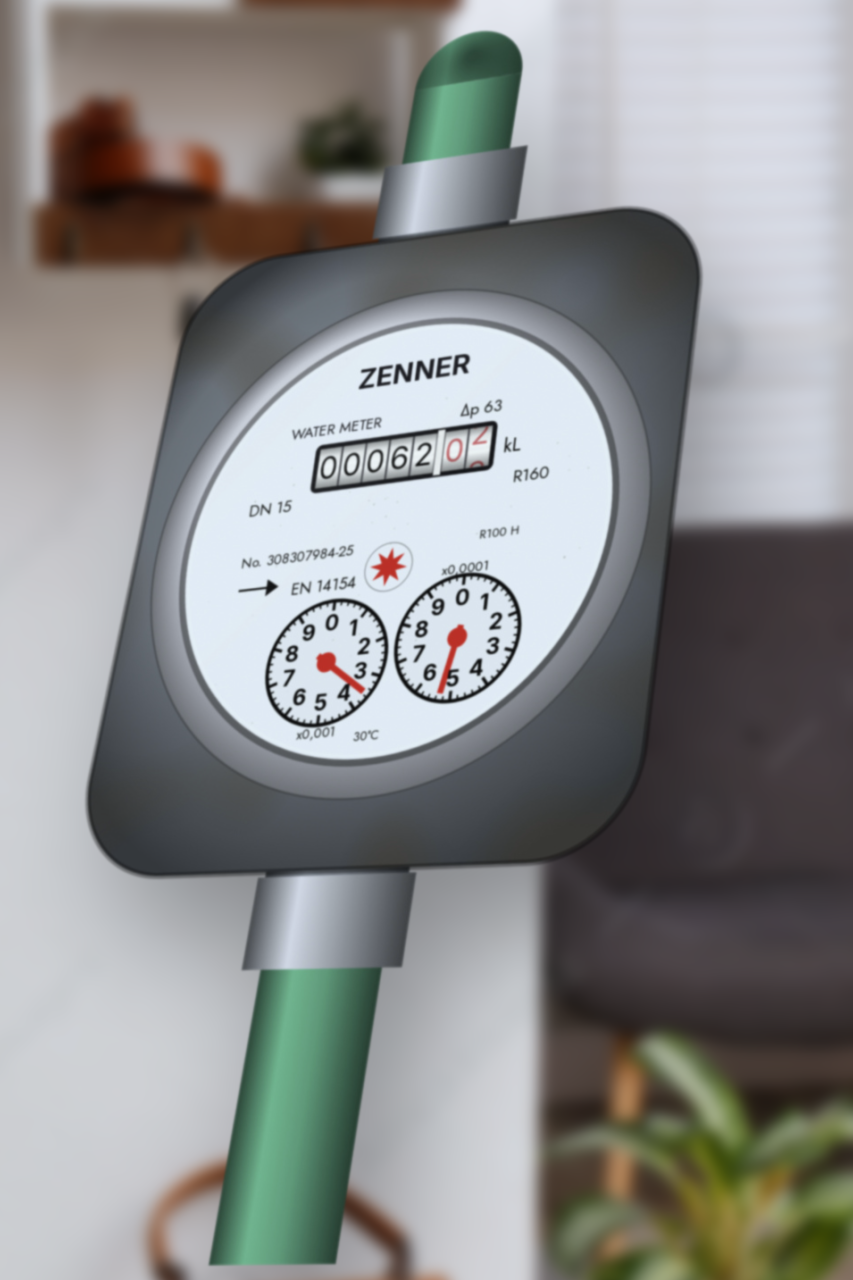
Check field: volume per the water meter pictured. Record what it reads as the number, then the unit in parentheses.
62.0235 (kL)
